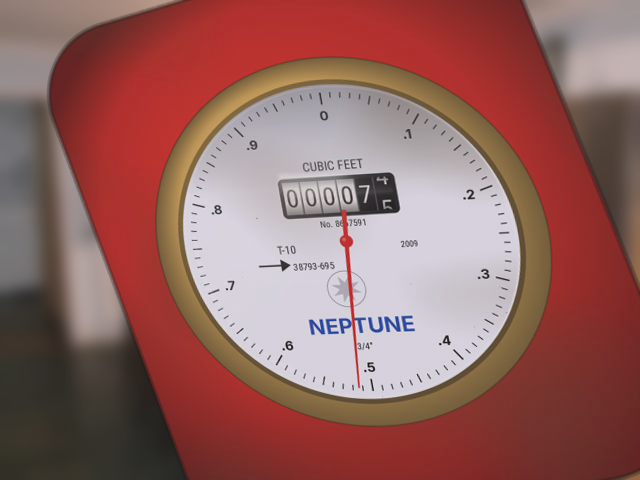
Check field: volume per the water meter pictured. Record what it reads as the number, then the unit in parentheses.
74.51 (ft³)
